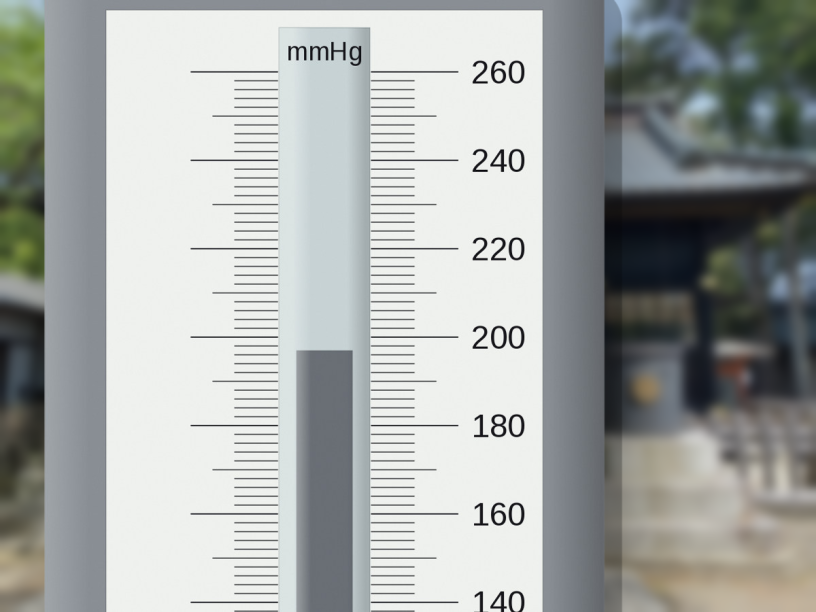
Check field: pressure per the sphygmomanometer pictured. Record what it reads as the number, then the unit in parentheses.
197 (mmHg)
